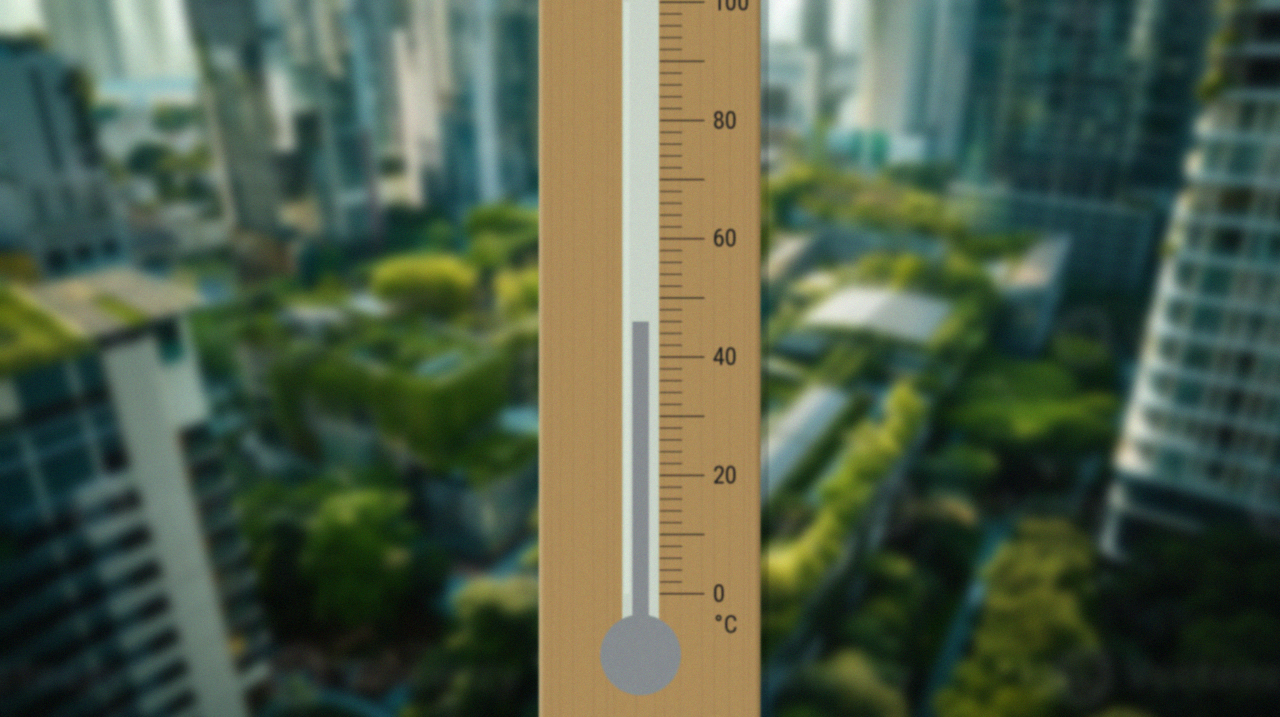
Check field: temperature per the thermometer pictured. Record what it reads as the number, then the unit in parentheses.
46 (°C)
